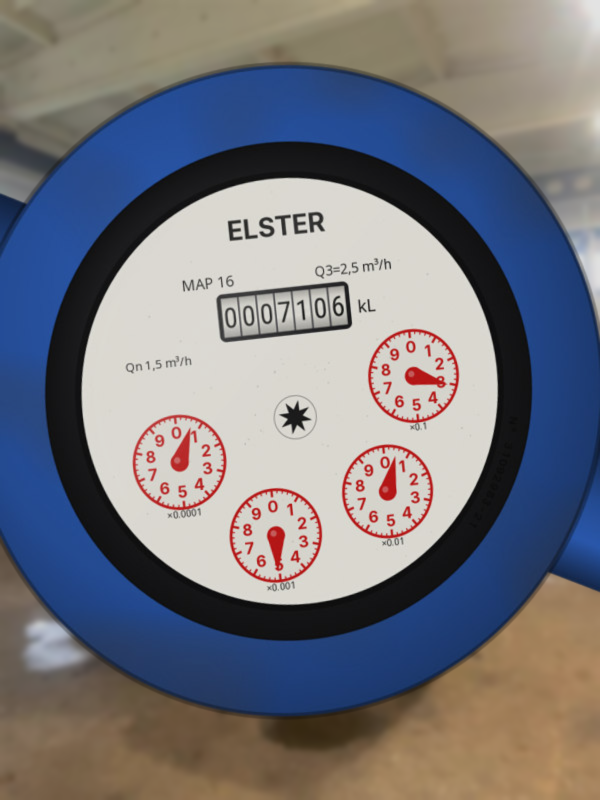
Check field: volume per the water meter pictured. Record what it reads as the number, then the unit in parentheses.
7106.3050 (kL)
